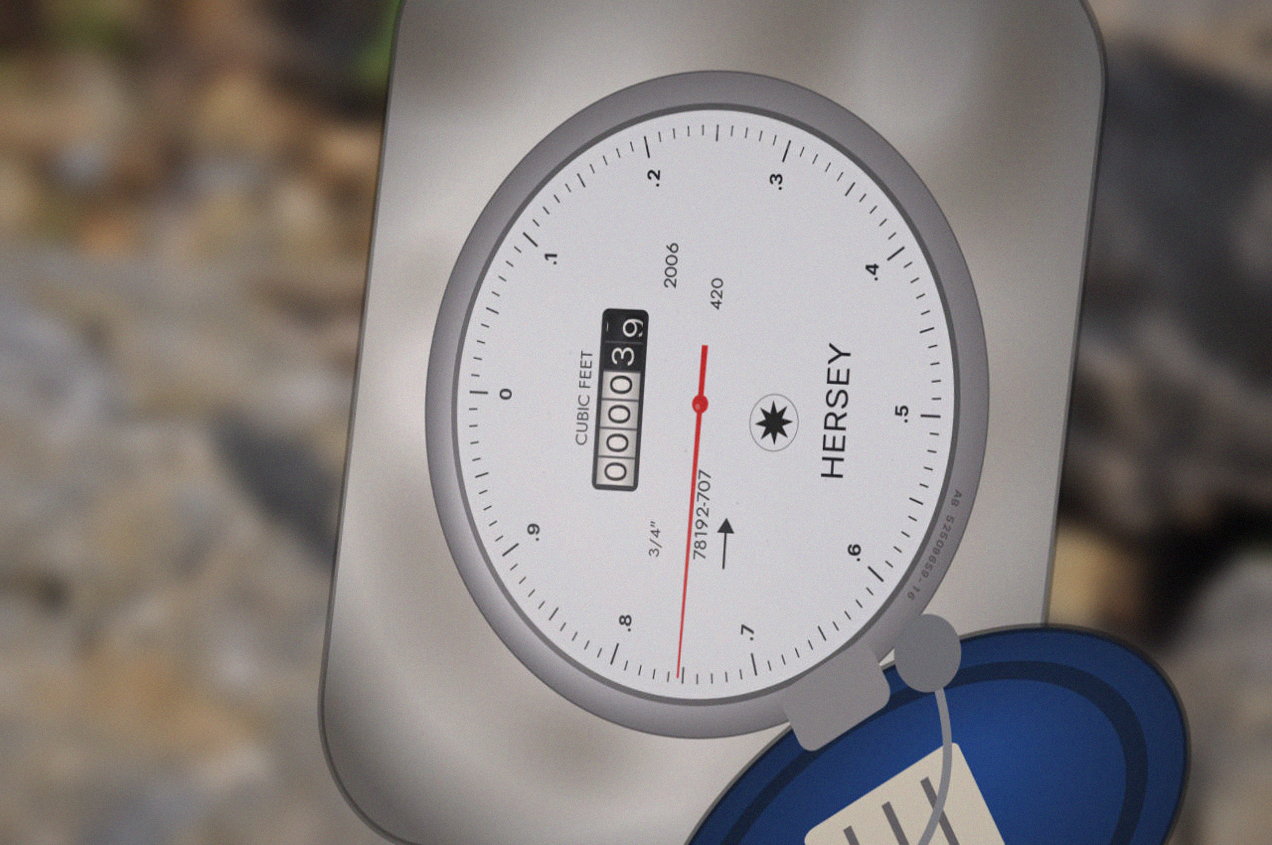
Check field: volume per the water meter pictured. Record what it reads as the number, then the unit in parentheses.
38.75 (ft³)
